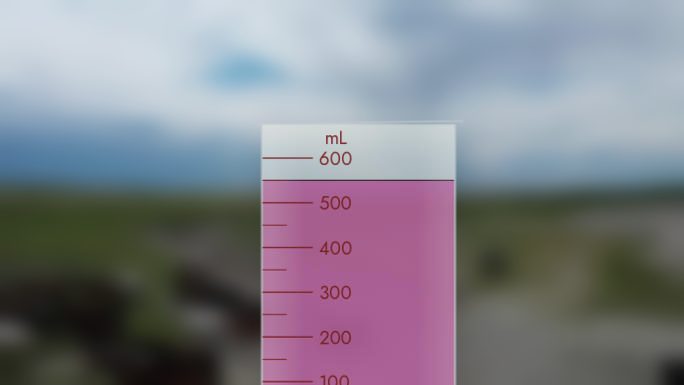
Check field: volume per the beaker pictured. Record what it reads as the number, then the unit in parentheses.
550 (mL)
